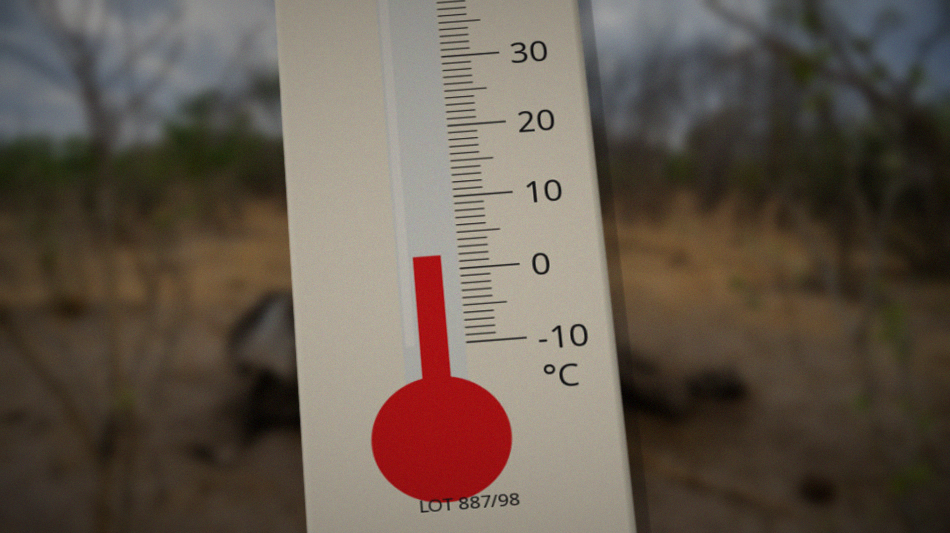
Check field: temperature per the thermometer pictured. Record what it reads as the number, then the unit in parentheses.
2 (°C)
